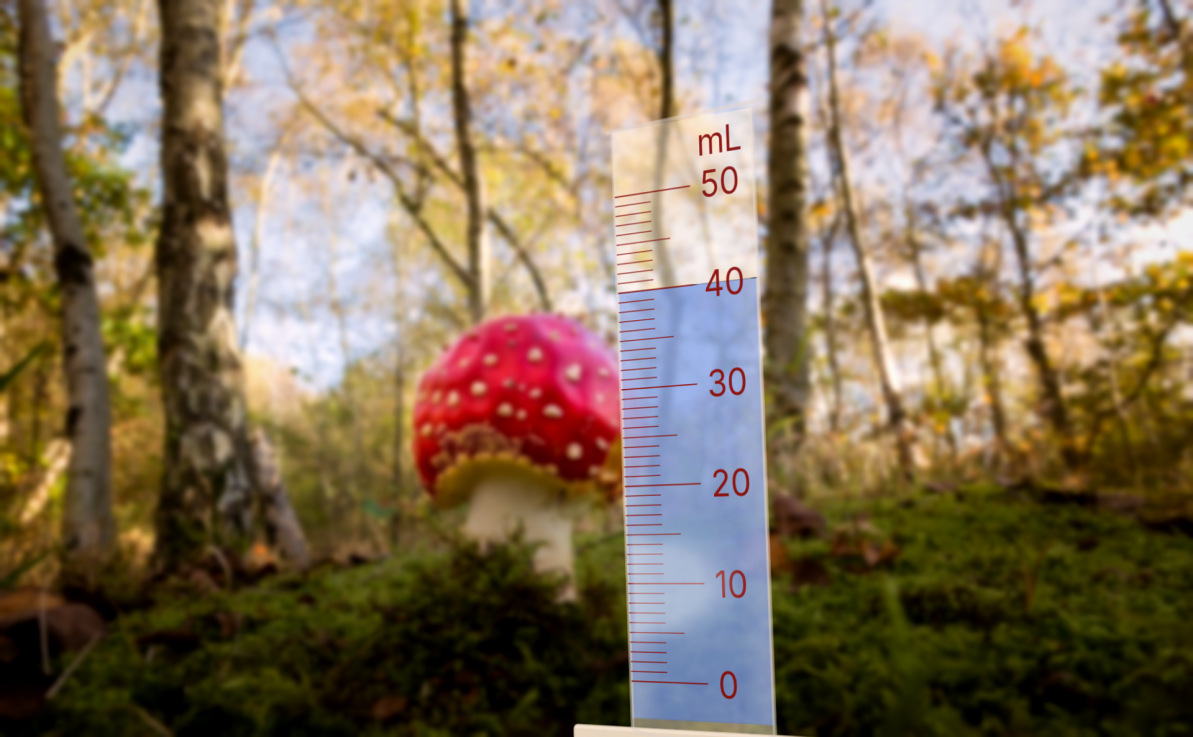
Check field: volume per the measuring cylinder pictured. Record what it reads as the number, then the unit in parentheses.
40 (mL)
